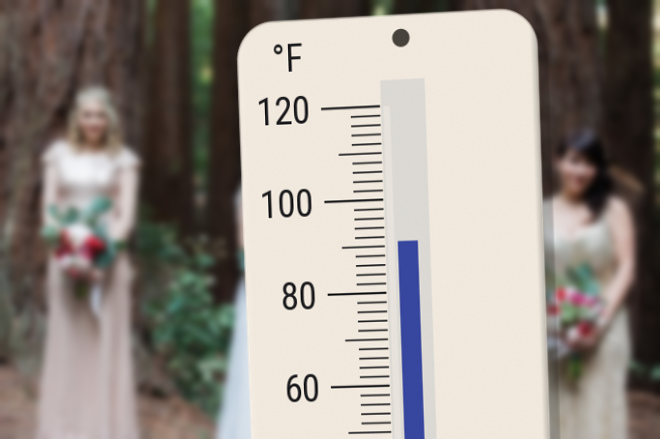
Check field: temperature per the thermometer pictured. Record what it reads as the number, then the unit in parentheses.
91 (°F)
